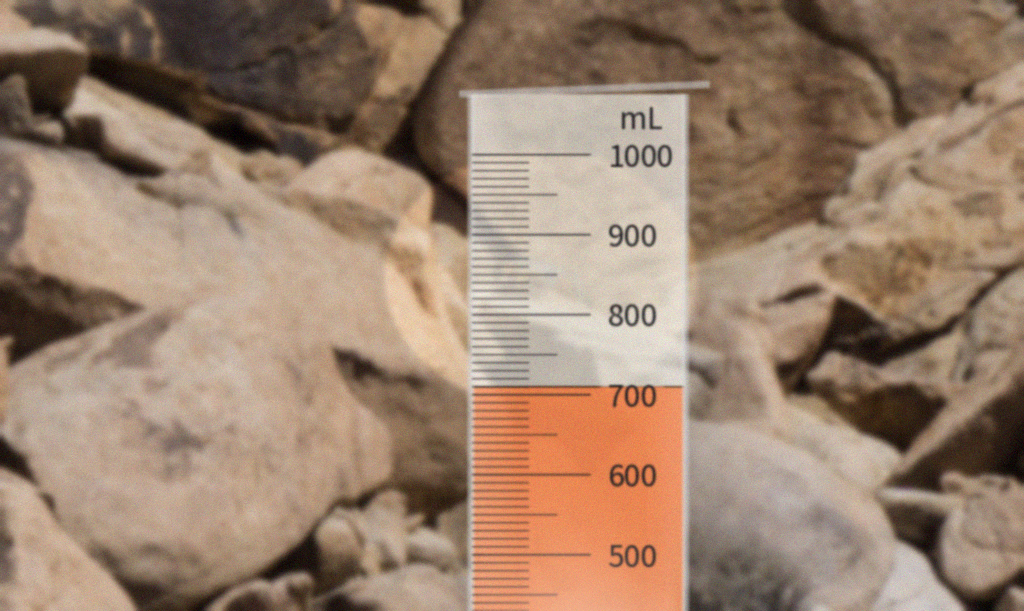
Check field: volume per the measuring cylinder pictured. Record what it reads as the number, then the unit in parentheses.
710 (mL)
